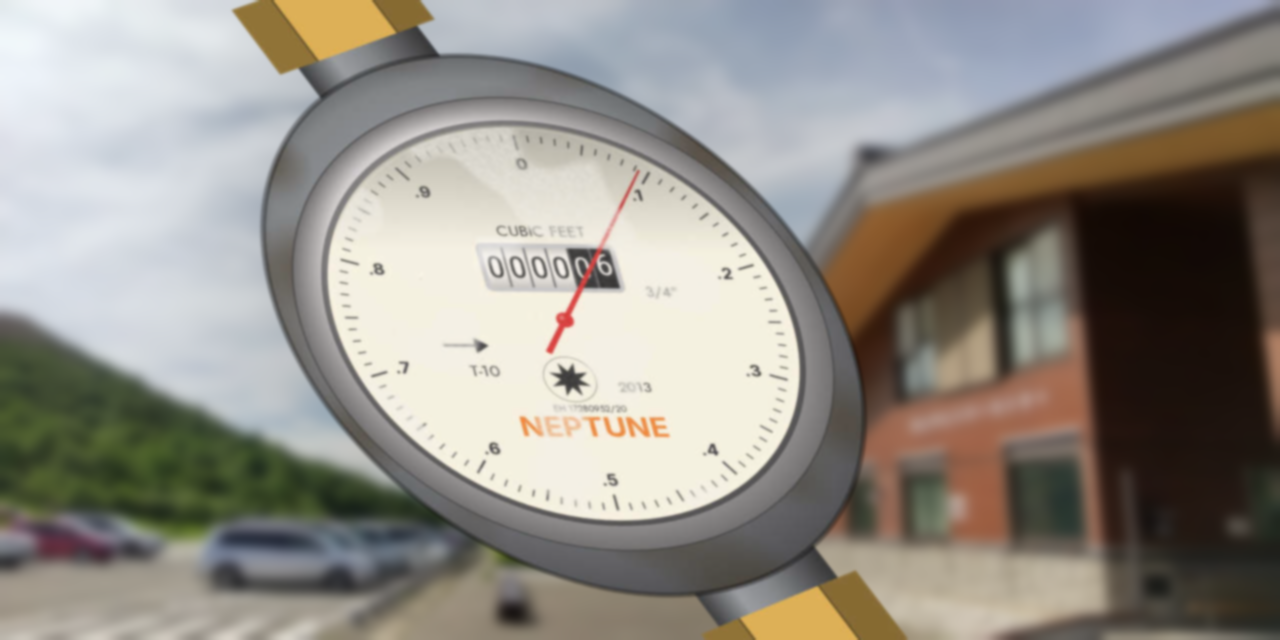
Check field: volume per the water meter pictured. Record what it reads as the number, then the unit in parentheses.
6.09 (ft³)
